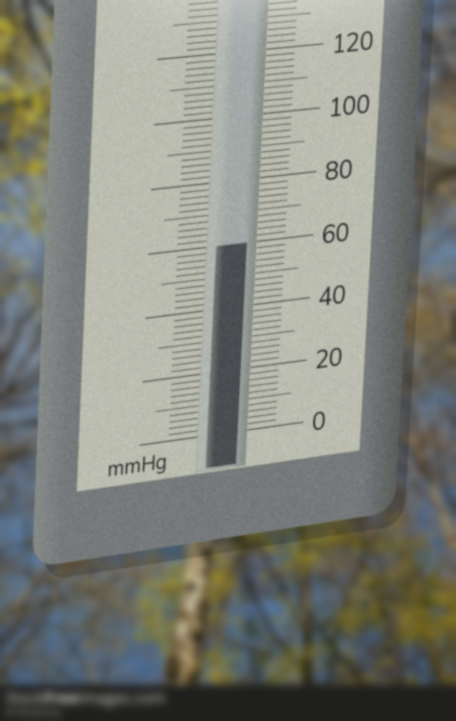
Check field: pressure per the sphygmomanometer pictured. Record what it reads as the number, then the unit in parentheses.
60 (mmHg)
